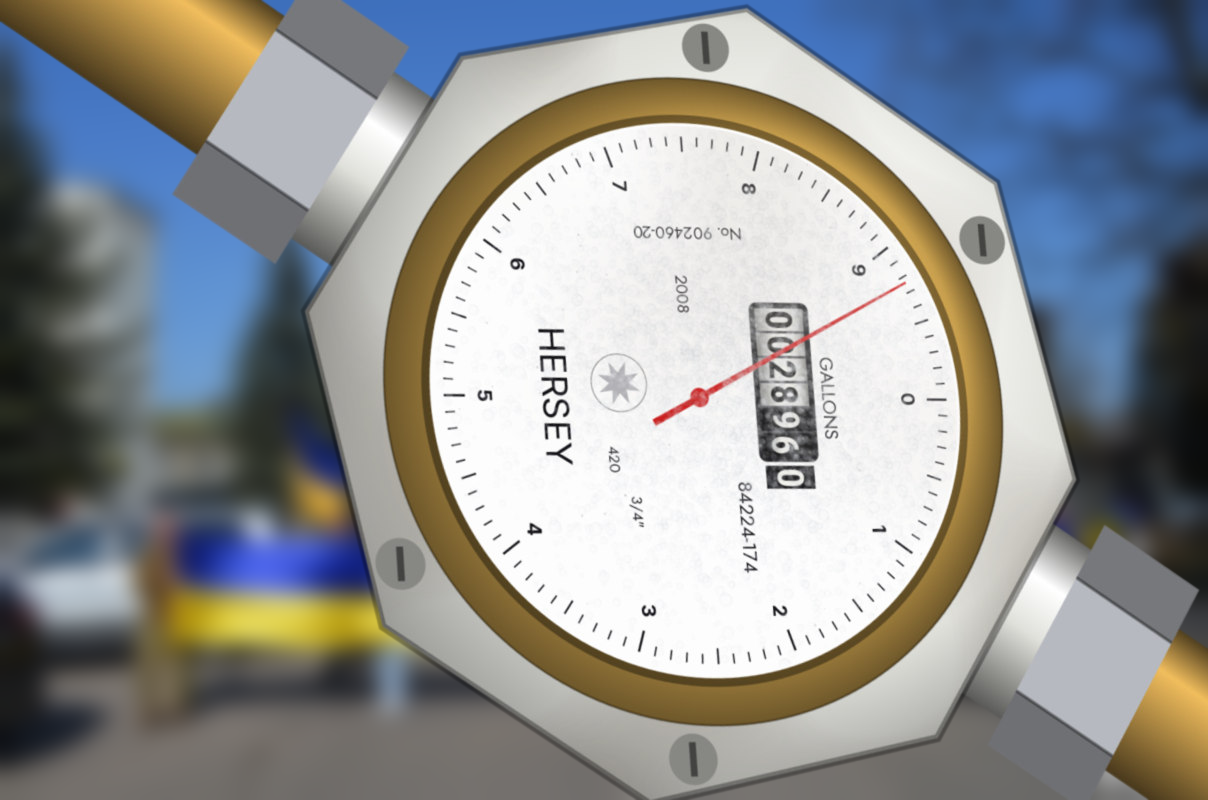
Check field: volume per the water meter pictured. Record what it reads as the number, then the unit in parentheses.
28959.2 (gal)
